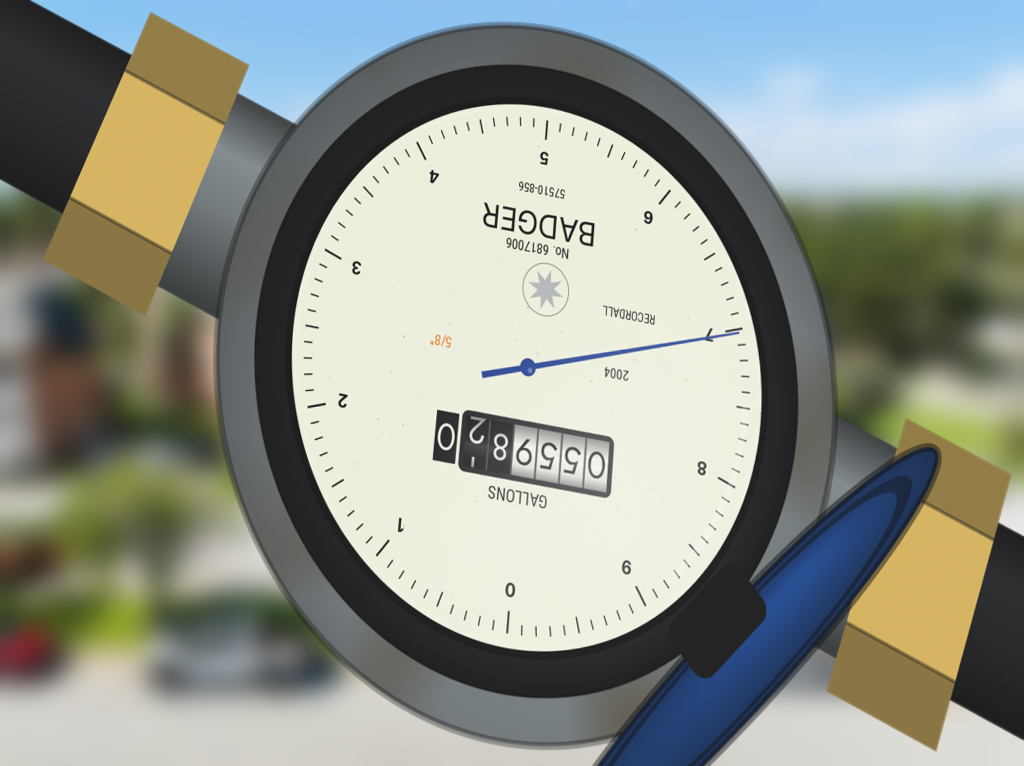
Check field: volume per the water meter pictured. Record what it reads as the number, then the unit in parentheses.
559817.0 (gal)
